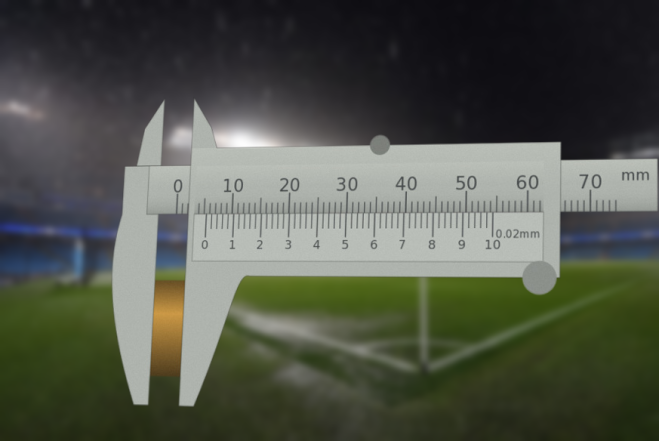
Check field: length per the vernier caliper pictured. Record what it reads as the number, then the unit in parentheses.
5.4 (mm)
